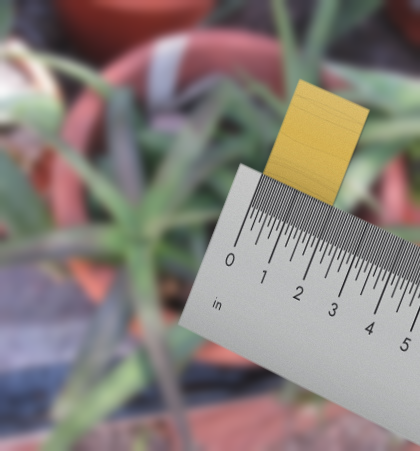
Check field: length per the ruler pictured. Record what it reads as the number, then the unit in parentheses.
2 (in)
